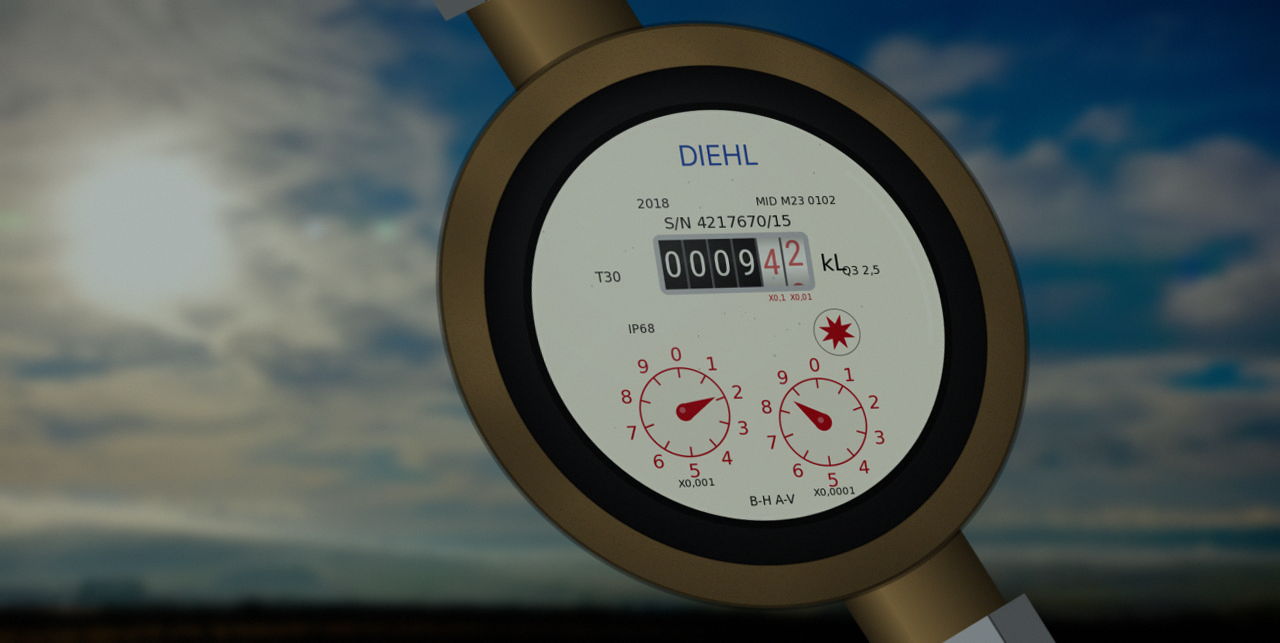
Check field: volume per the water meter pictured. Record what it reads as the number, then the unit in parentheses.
9.4218 (kL)
